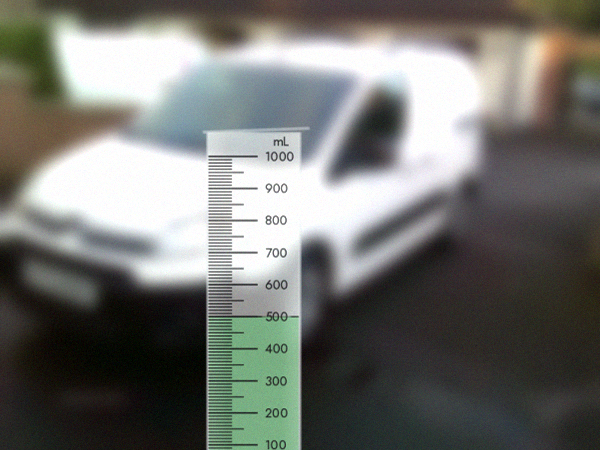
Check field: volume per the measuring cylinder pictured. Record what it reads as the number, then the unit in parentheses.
500 (mL)
